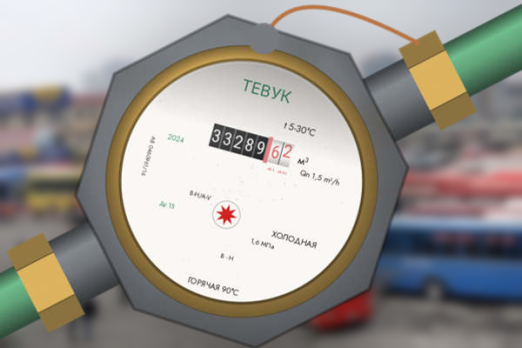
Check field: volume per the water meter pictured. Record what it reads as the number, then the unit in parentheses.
33289.62 (m³)
